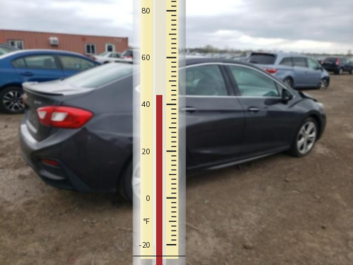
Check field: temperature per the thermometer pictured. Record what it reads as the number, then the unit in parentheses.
44 (°F)
